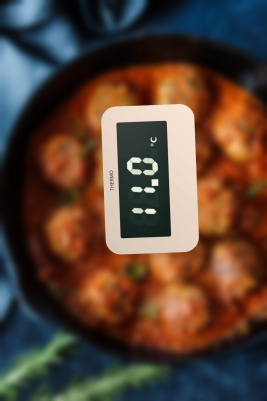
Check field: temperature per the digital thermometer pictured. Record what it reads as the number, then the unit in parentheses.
11.0 (°C)
